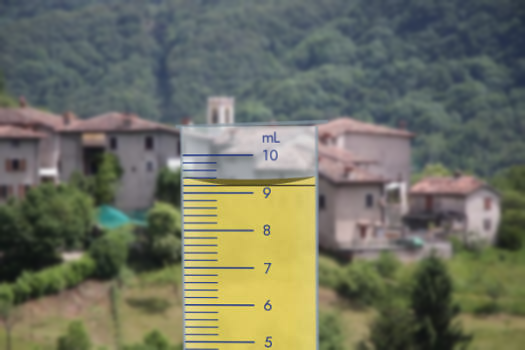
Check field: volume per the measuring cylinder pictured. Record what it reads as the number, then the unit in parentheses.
9.2 (mL)
